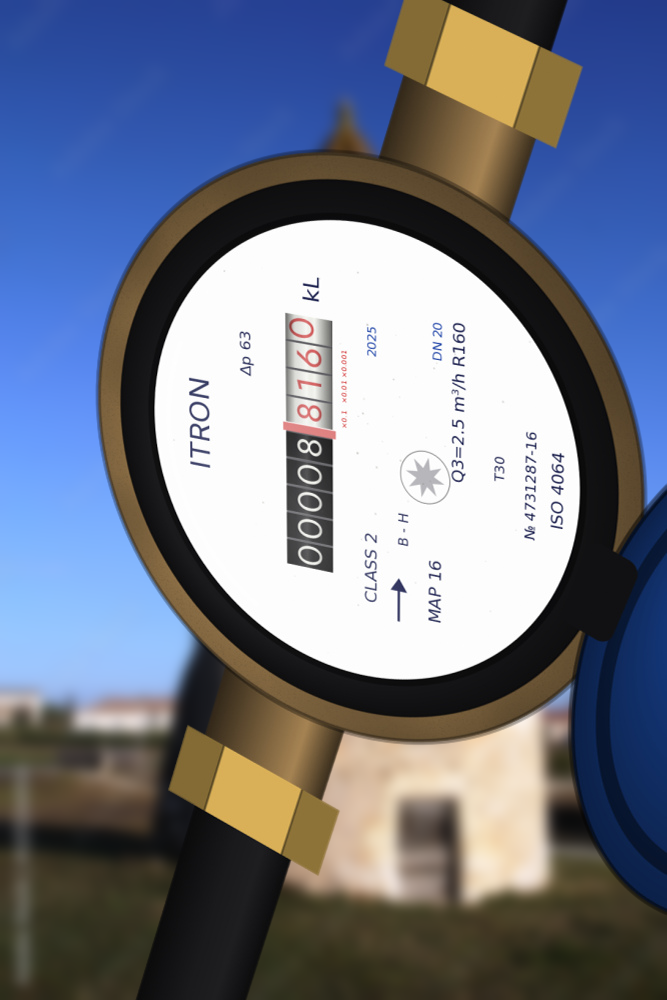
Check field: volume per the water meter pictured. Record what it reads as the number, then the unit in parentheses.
8.8160 (kL)
